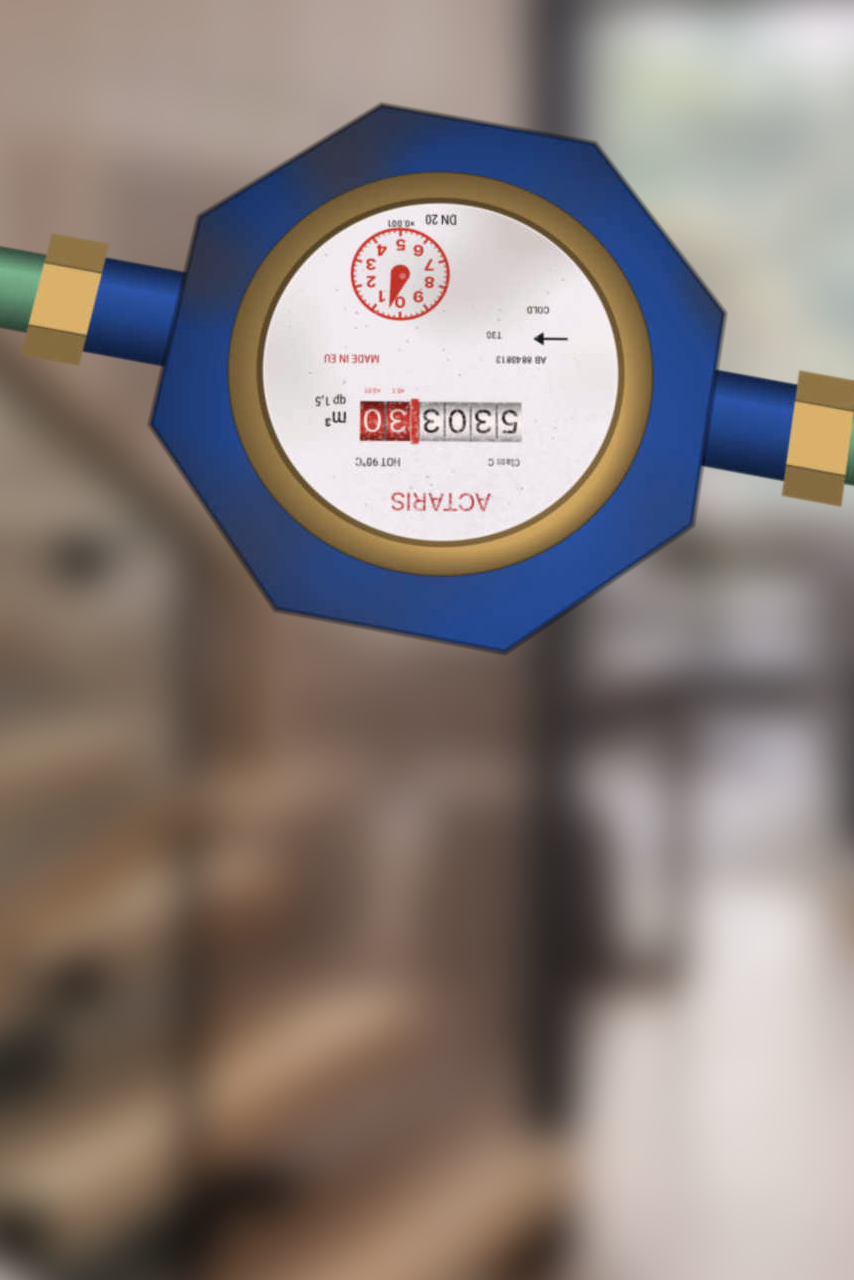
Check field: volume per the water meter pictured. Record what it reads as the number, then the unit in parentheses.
5303.300 (m³)
